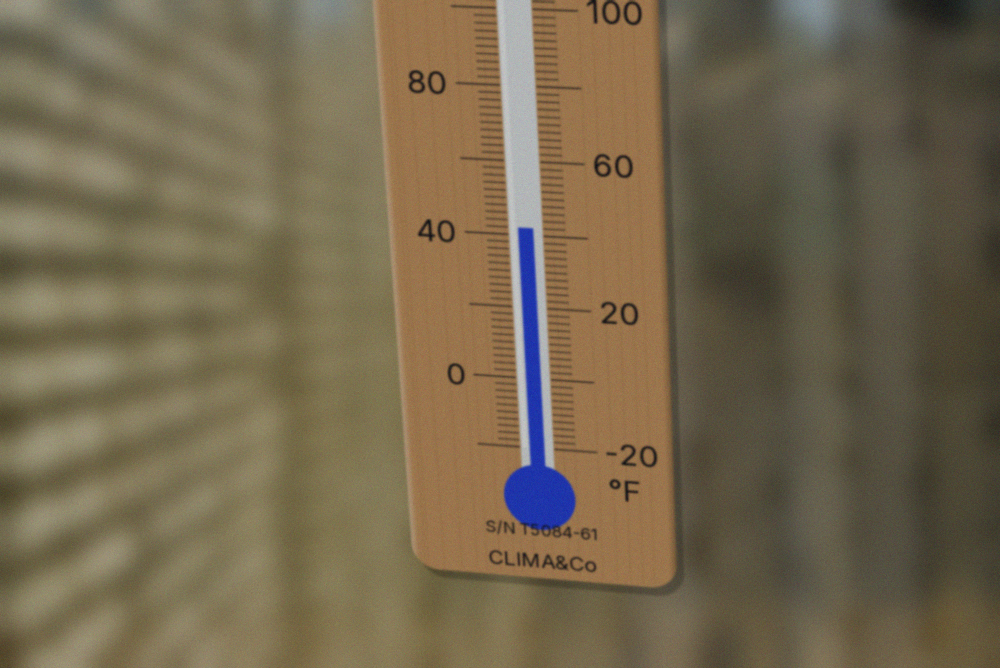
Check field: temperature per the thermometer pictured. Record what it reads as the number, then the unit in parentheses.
42 (°F)
